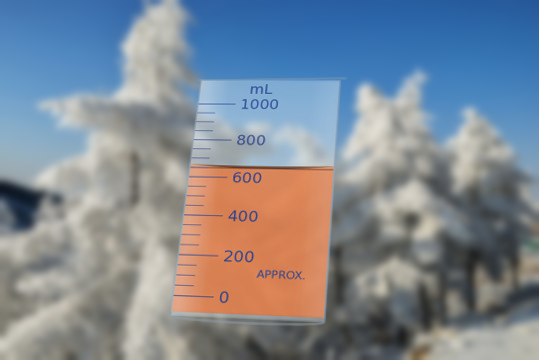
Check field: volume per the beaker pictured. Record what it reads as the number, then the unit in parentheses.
650 (mL)
